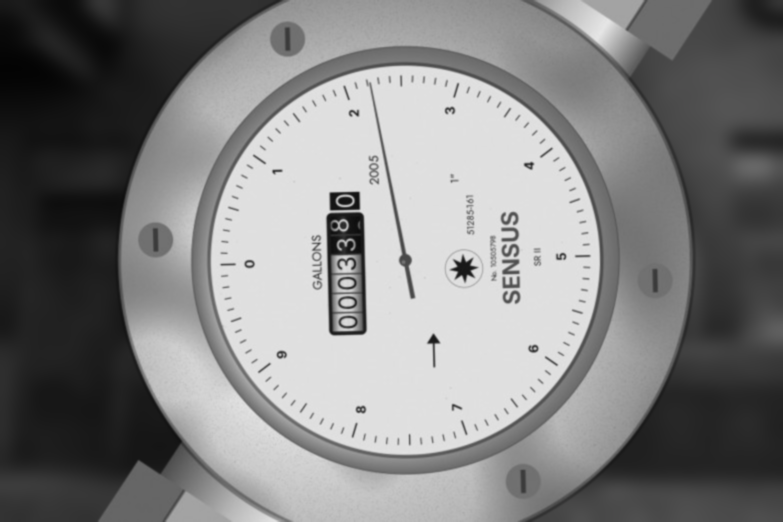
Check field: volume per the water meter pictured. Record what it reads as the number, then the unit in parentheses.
3382.2 (gal)
